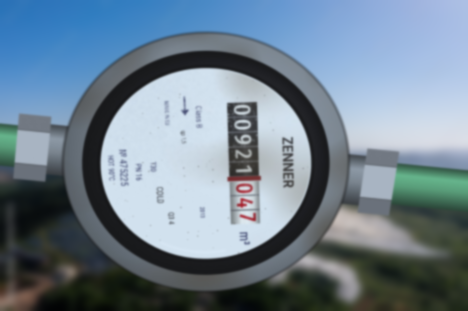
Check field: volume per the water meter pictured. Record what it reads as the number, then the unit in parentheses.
921.047 (m³)
